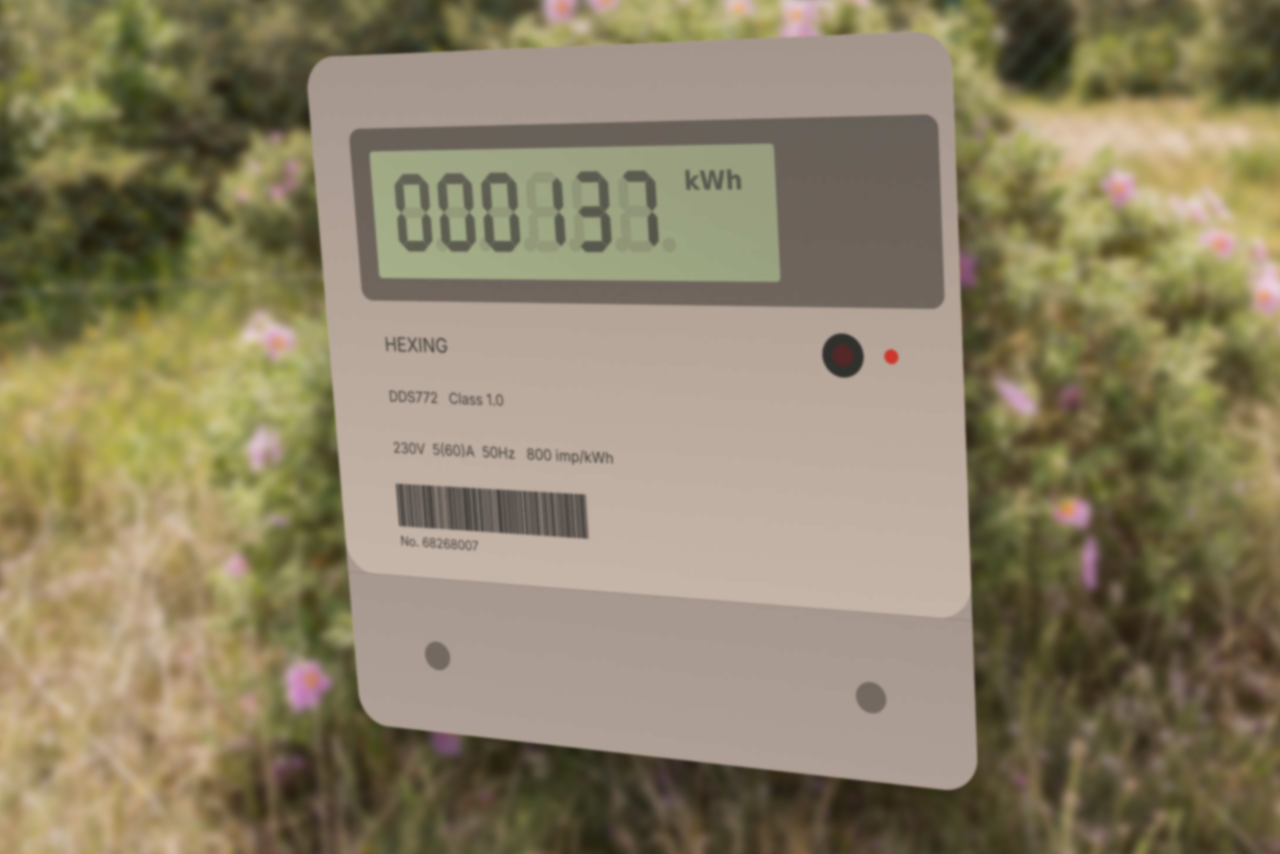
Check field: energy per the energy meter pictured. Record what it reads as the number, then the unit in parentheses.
137 (kWh)
